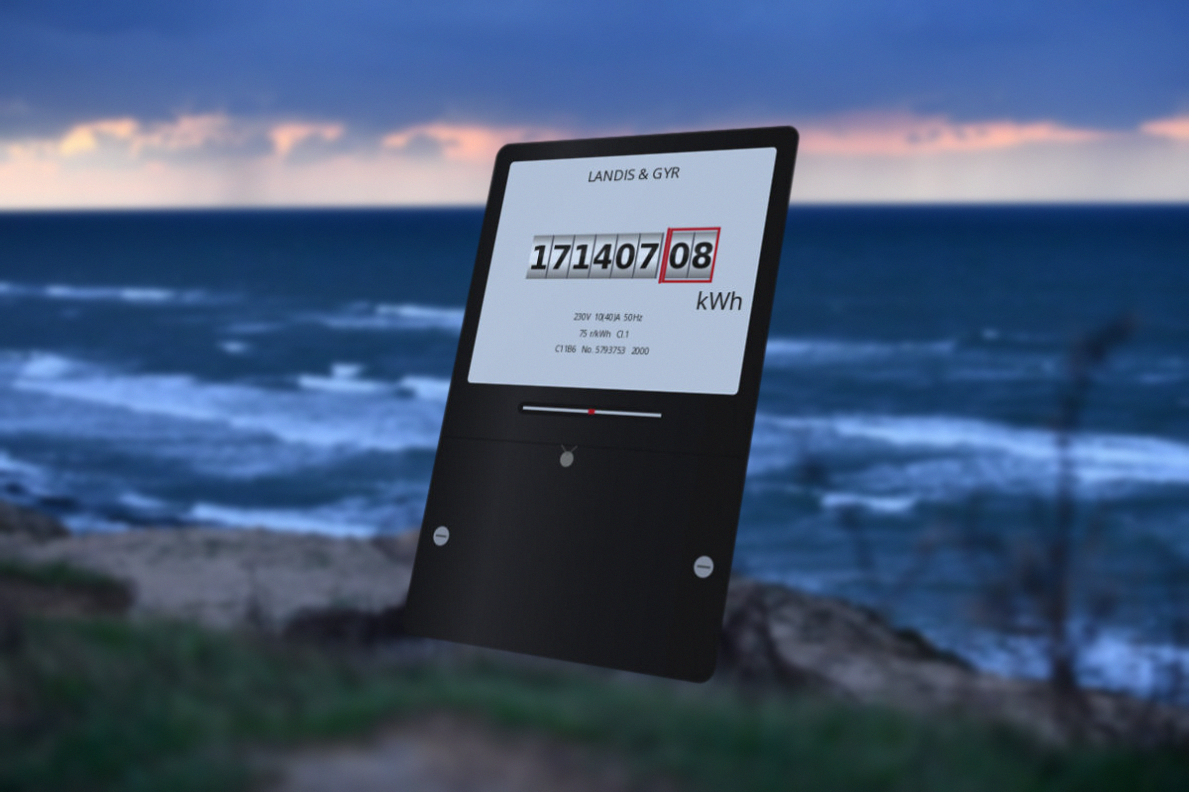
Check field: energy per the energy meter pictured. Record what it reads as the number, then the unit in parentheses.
171407.08 (kWh)
